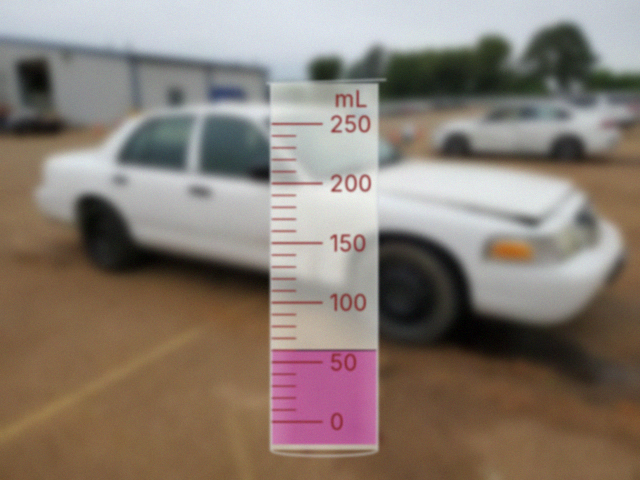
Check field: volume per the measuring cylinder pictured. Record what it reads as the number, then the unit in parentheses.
60 (mL)
